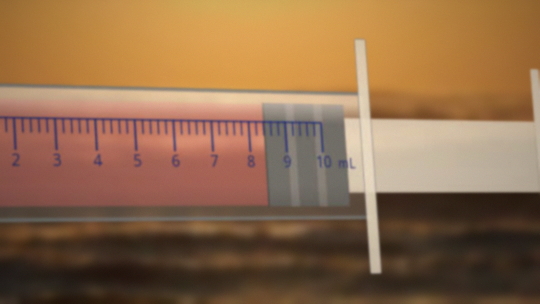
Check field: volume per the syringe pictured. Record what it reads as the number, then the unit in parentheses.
8.4 (mL)
